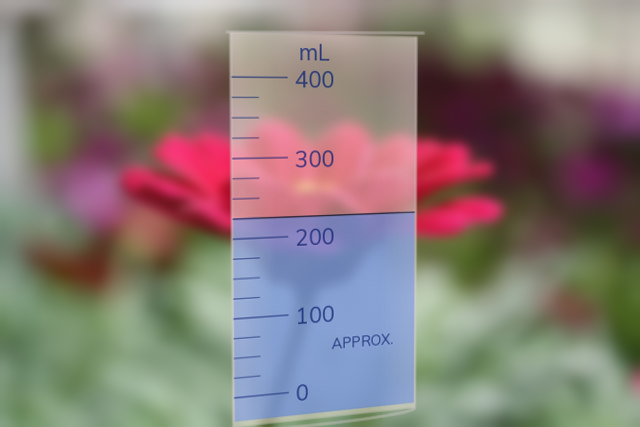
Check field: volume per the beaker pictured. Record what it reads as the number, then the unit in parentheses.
225 (mL)
